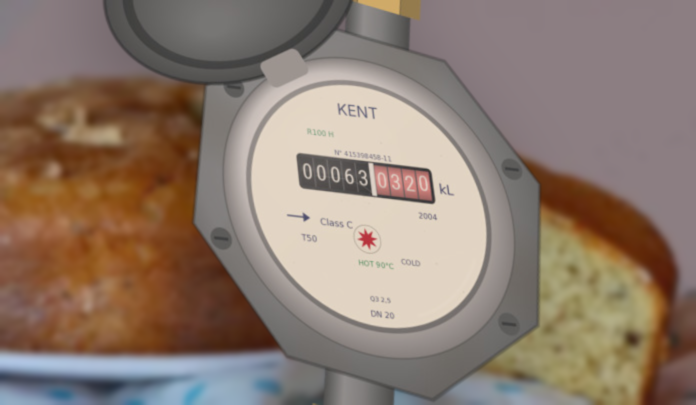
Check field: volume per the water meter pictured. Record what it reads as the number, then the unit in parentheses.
63.0320 (kL)
